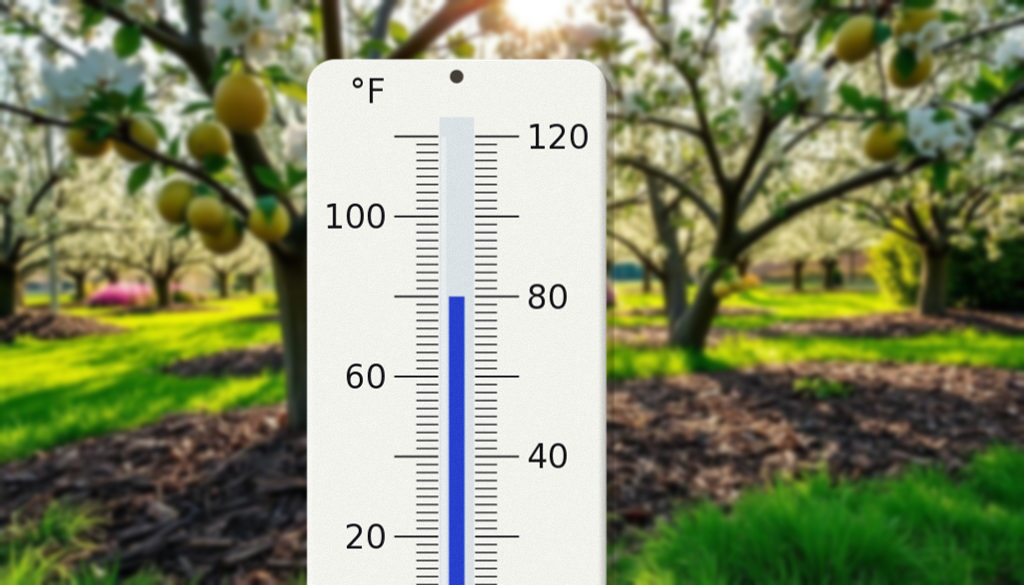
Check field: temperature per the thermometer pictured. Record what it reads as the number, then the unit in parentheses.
80 (°F)
